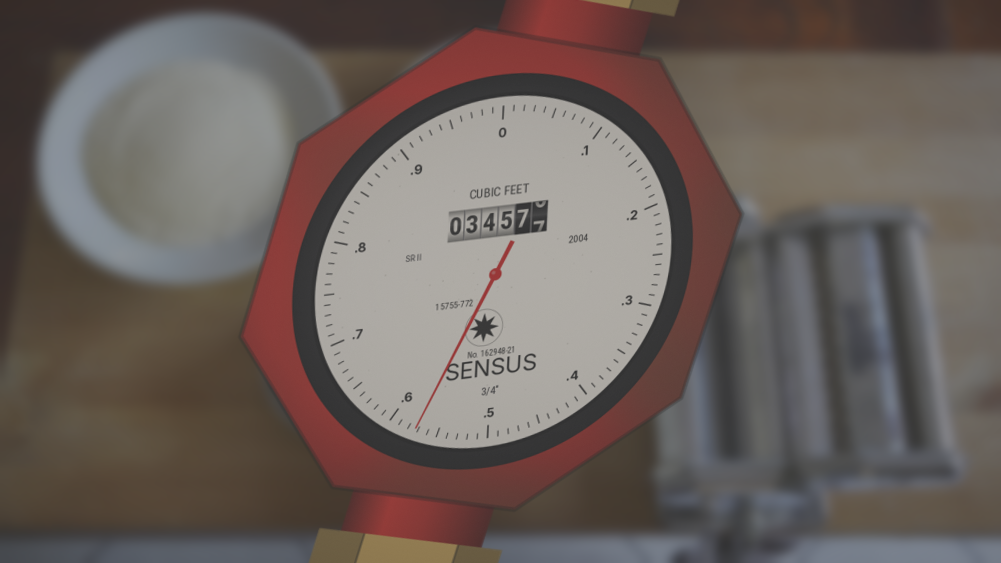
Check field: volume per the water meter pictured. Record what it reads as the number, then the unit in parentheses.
34576.57 (ft³)
